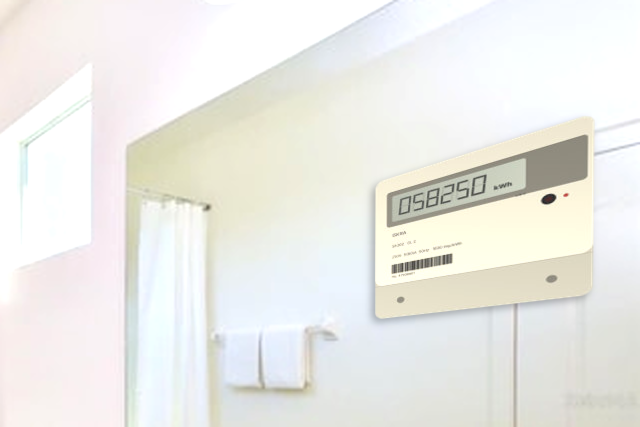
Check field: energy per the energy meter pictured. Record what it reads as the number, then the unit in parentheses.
58250 (kWh)
